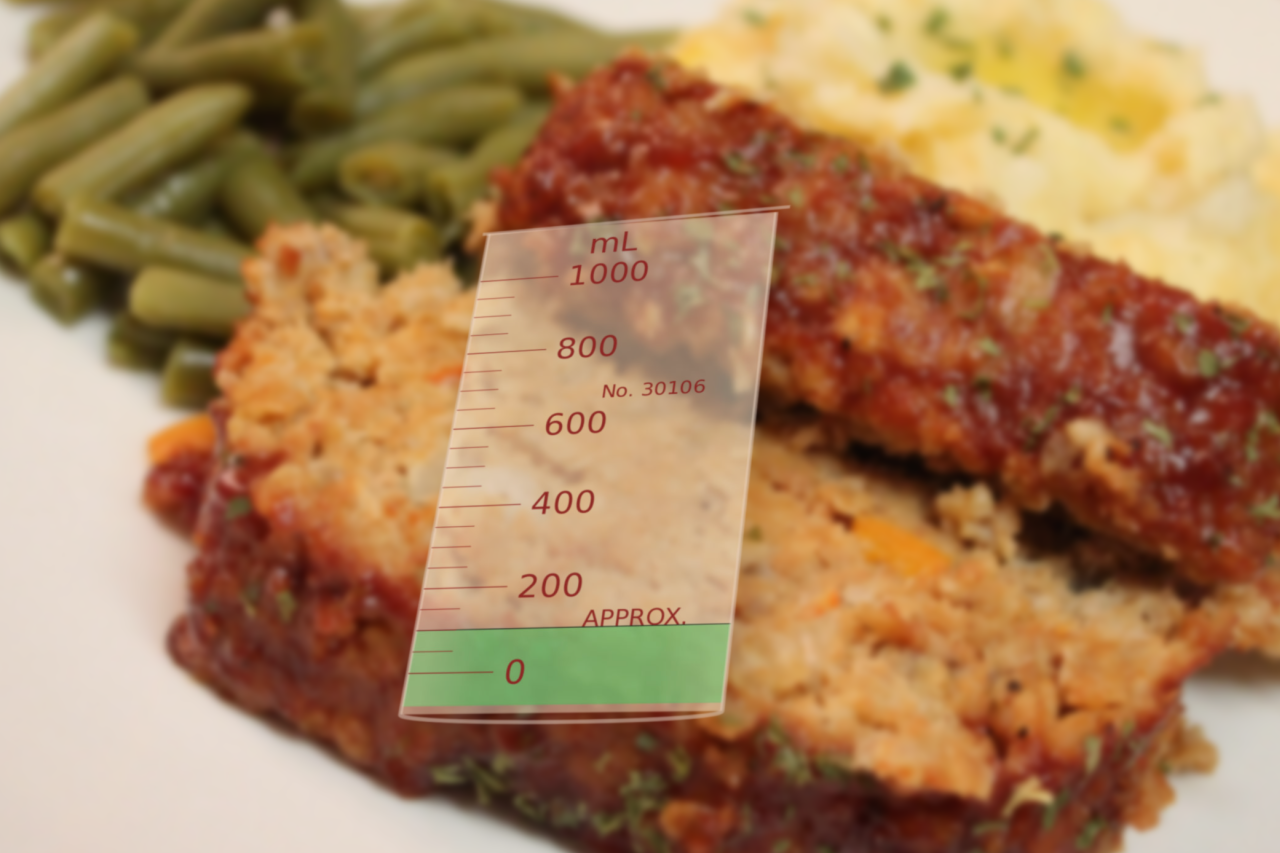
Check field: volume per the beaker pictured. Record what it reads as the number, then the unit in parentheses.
100 (mL)
